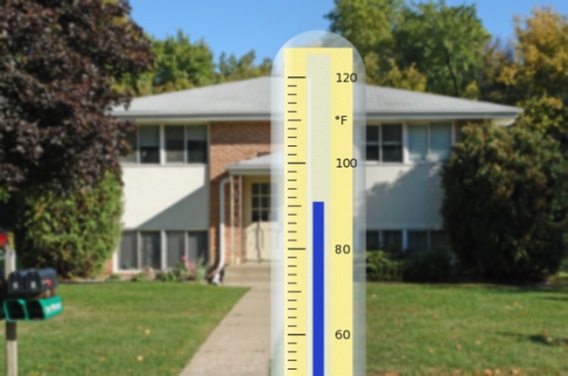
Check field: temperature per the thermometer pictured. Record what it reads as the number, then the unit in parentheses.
91 (°F)
